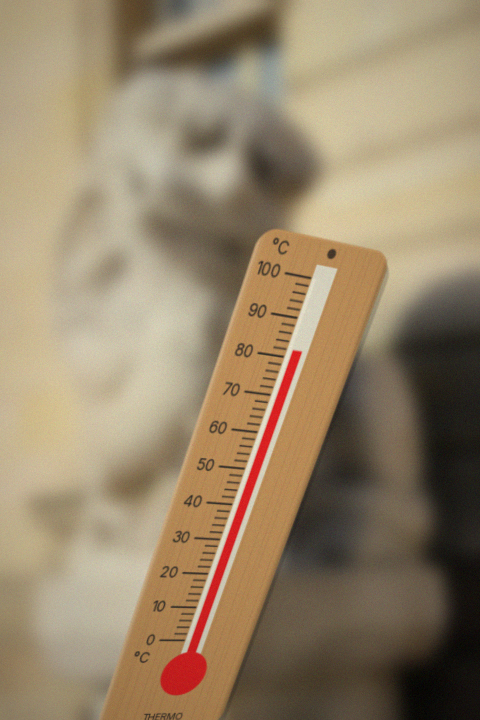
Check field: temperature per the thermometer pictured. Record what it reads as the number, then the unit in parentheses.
82 (°C)
